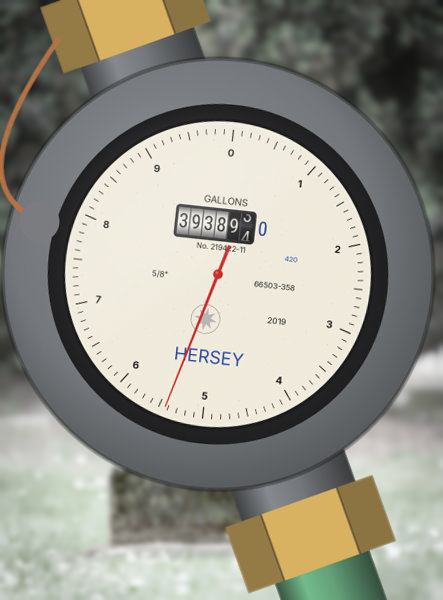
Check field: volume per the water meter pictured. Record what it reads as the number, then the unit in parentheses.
3938935.4 (gal)
